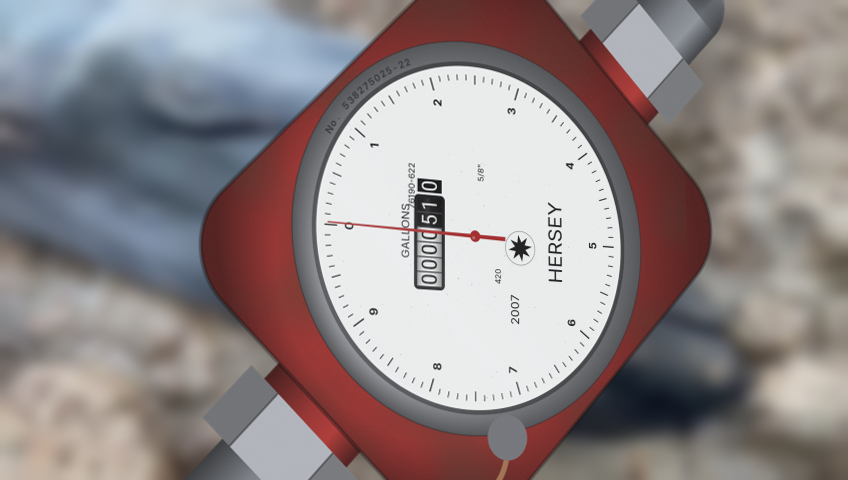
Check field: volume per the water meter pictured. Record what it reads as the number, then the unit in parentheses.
510.0 (gal)
